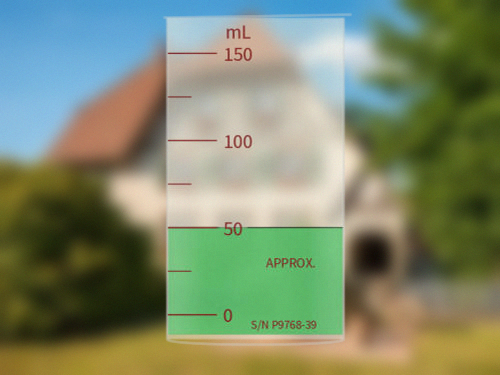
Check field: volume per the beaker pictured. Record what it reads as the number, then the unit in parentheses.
50 (mL)
